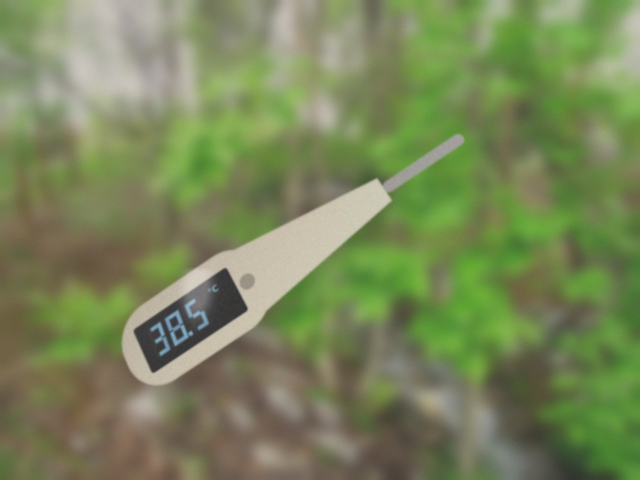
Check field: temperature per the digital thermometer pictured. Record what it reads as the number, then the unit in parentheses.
38.5 (°C)
